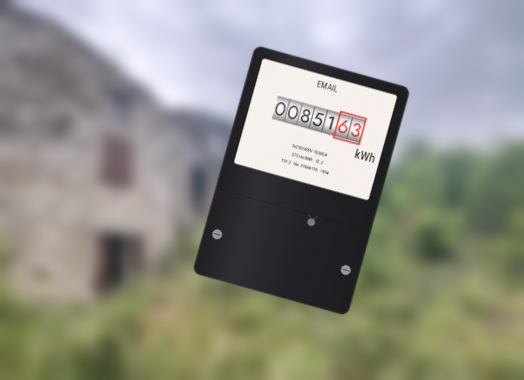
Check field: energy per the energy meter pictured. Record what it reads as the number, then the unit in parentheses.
851.63 (kWh)
